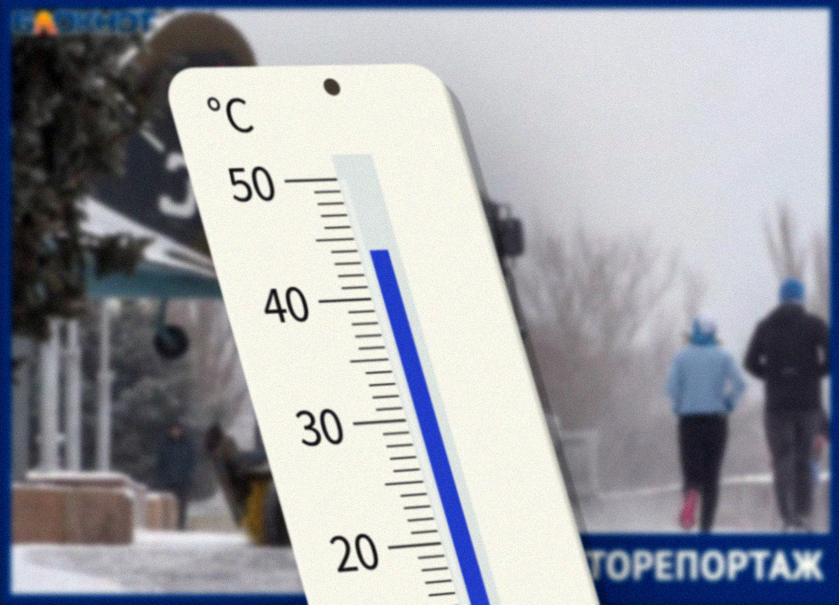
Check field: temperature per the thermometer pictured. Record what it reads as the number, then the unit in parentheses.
44 (°C)
